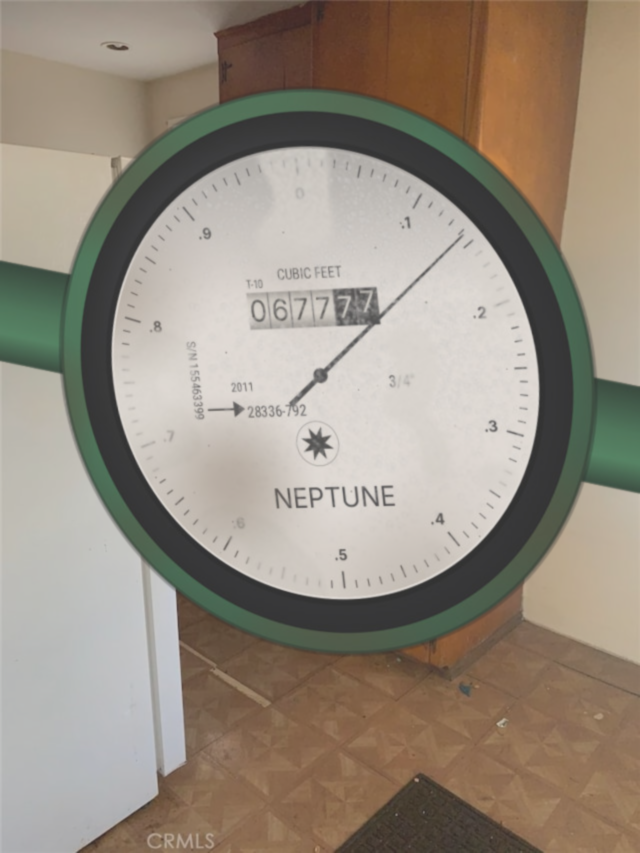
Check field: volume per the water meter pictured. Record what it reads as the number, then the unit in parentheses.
67777.14 (ft³)
